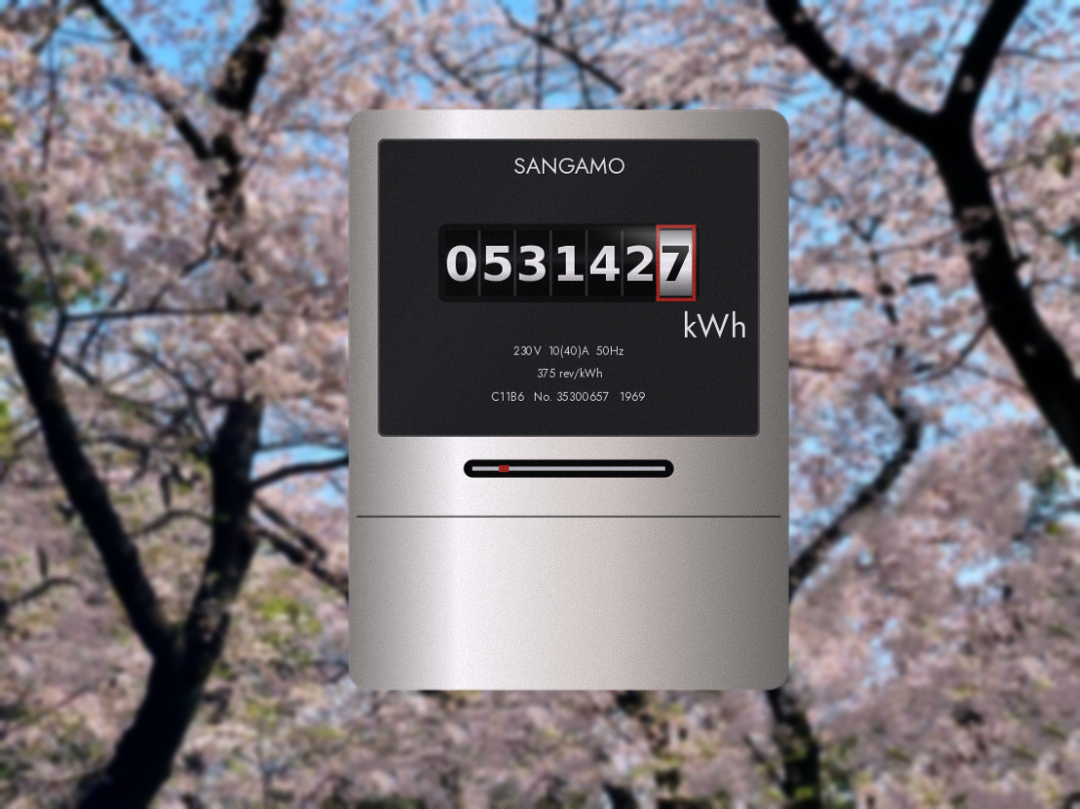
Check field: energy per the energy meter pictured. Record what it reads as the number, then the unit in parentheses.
53142.7 (kWh)
